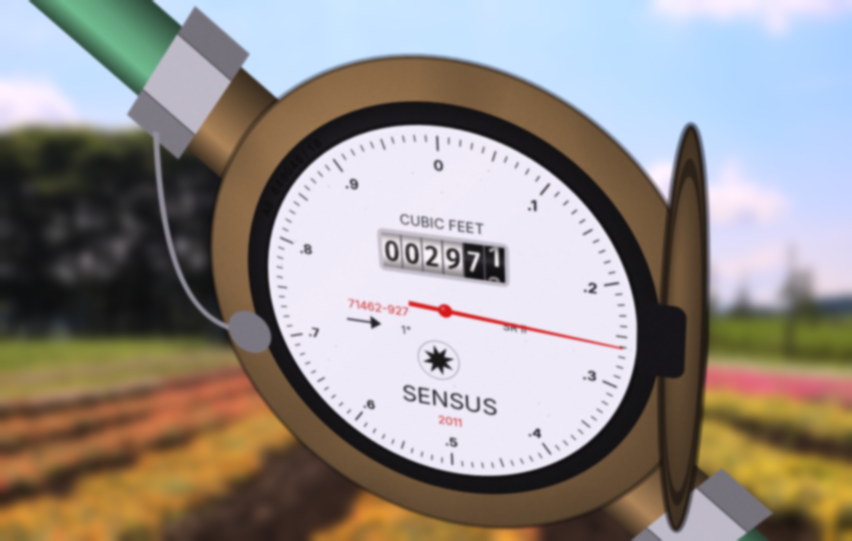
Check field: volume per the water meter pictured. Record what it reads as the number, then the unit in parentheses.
2971.26 (ft³)
